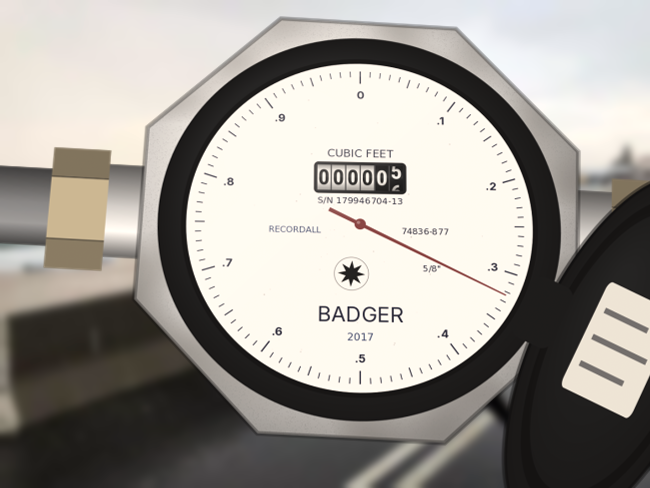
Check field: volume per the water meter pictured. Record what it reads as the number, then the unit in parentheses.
5.32 (ft³)
